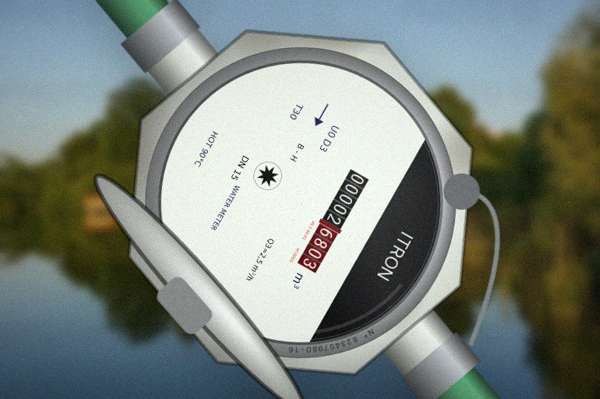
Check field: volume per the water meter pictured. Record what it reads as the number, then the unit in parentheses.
2.6803 (m³)
